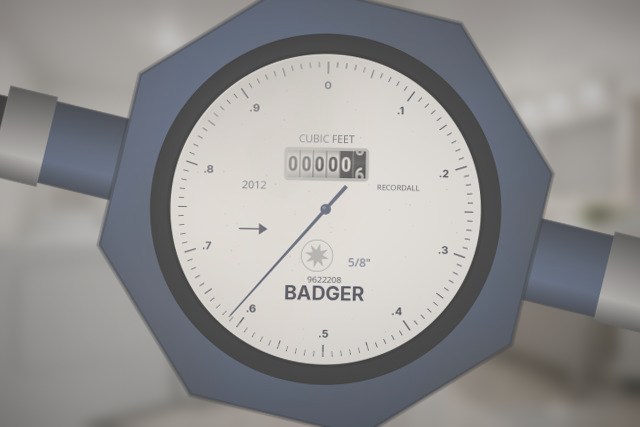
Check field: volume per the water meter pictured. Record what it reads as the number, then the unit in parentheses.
5.61 (ft³)
